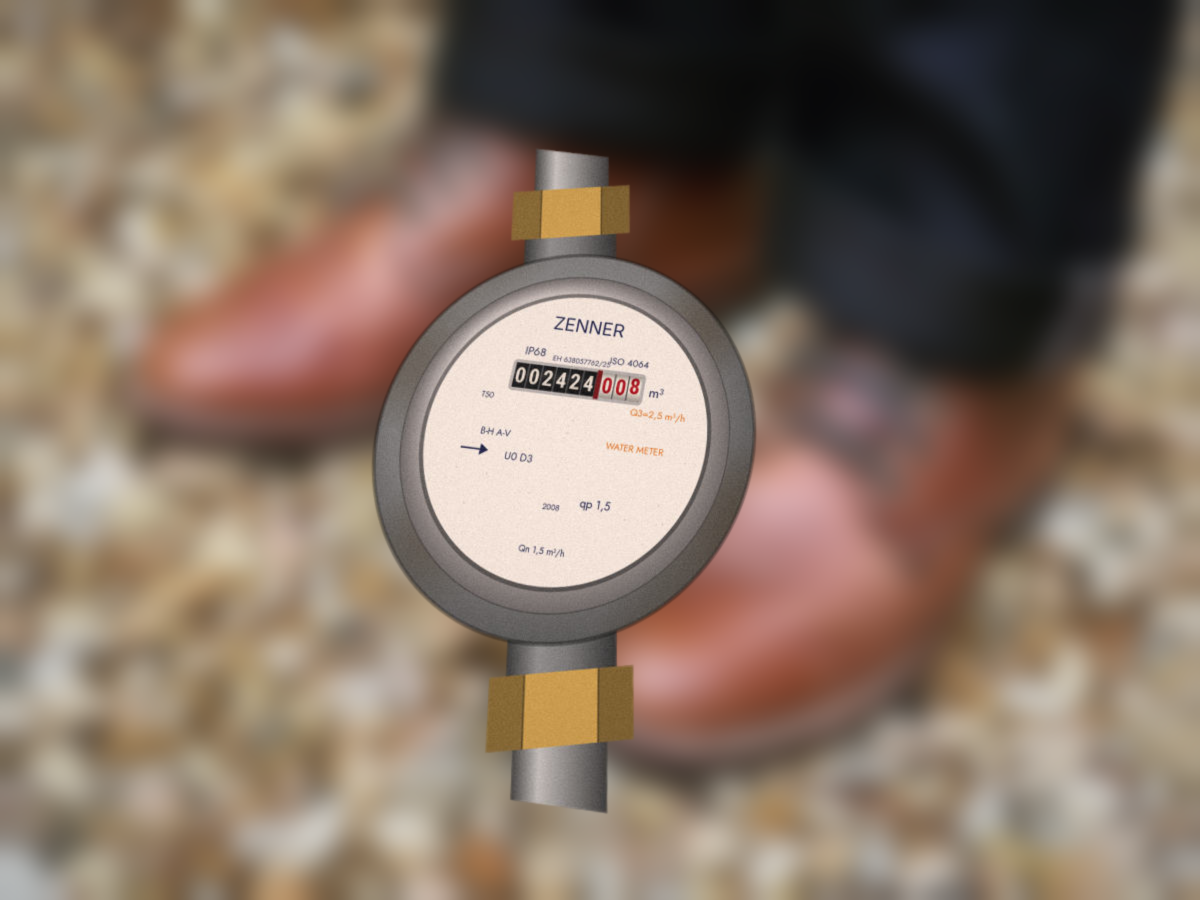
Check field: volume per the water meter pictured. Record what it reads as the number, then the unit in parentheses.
2424.008 (m³)
